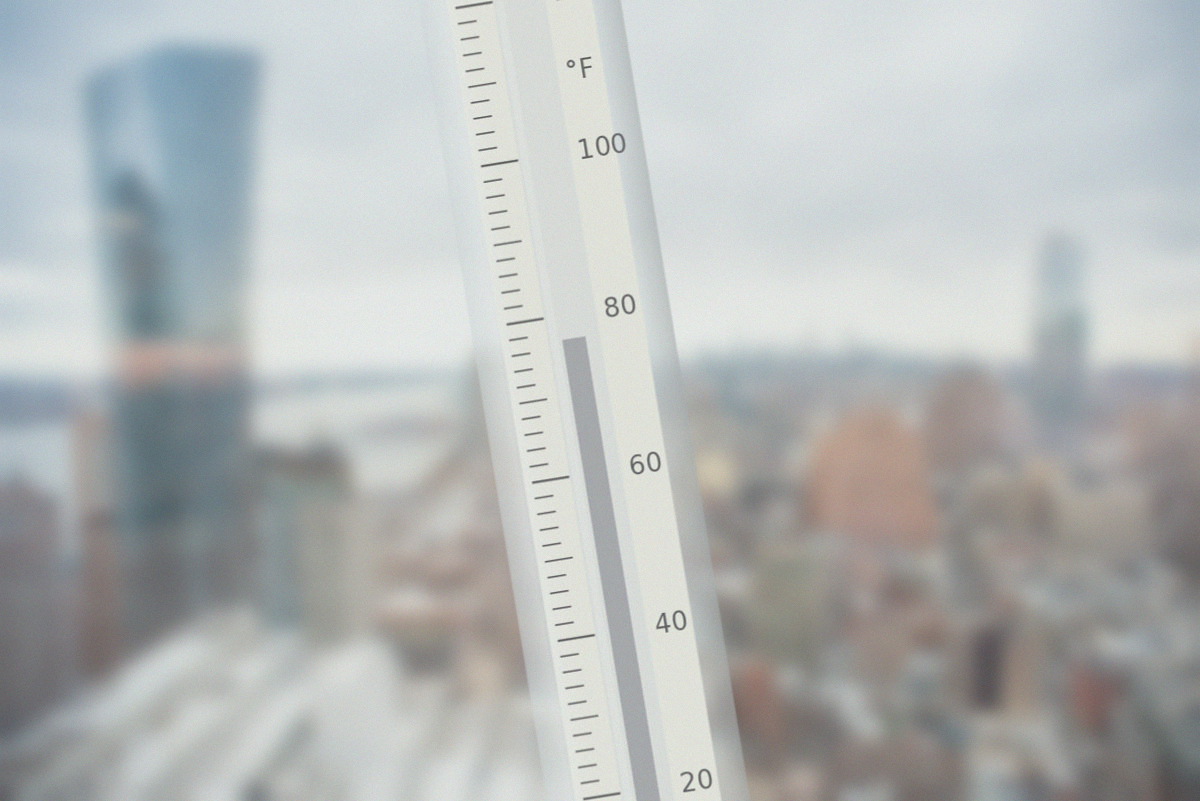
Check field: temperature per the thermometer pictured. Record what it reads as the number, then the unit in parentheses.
77 (°F)
